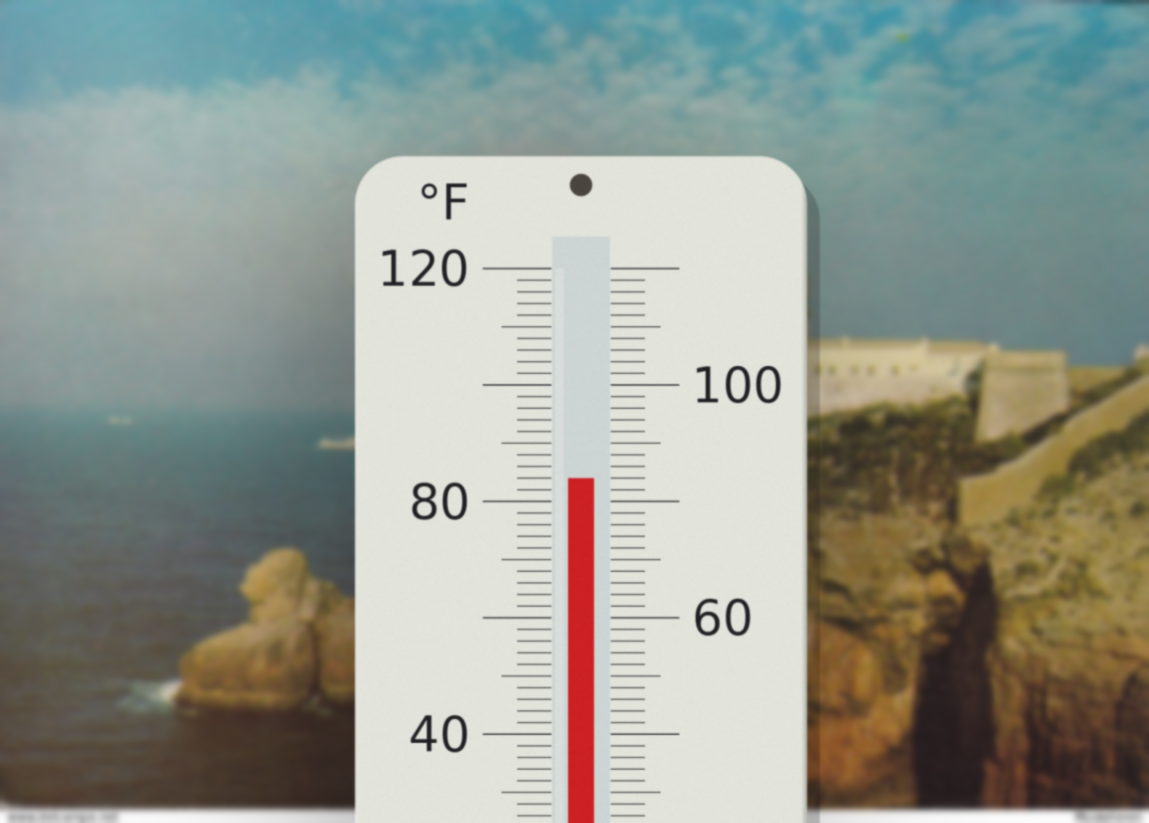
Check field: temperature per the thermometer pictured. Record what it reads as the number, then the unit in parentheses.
84 (°F)
